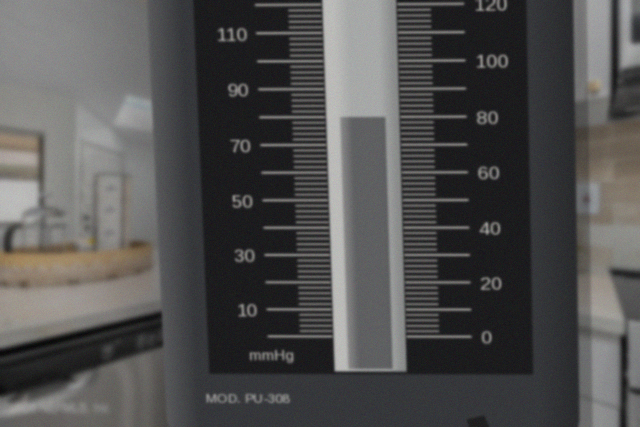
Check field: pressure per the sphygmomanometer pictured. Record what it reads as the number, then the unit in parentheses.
80 (mmHg)
